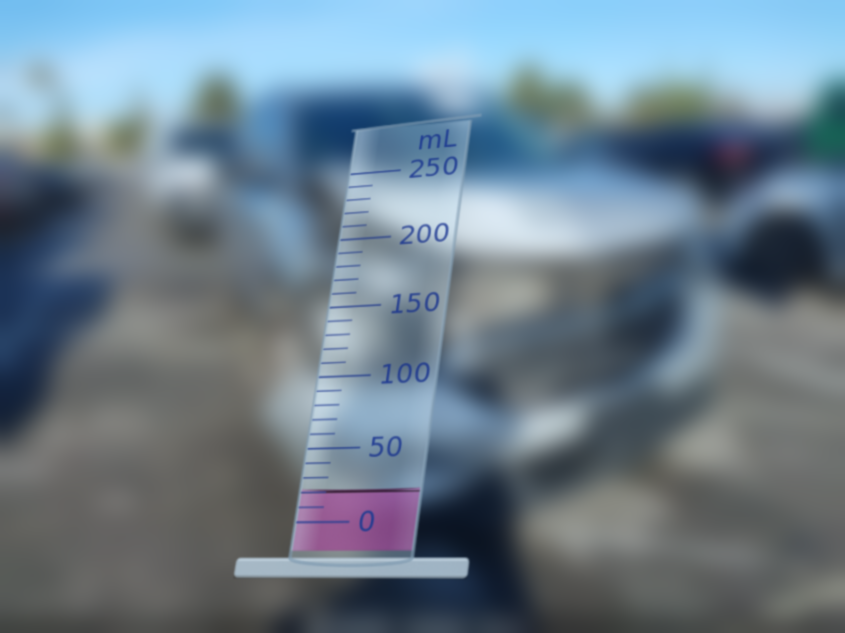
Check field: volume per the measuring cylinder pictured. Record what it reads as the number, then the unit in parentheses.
20 (mL)
